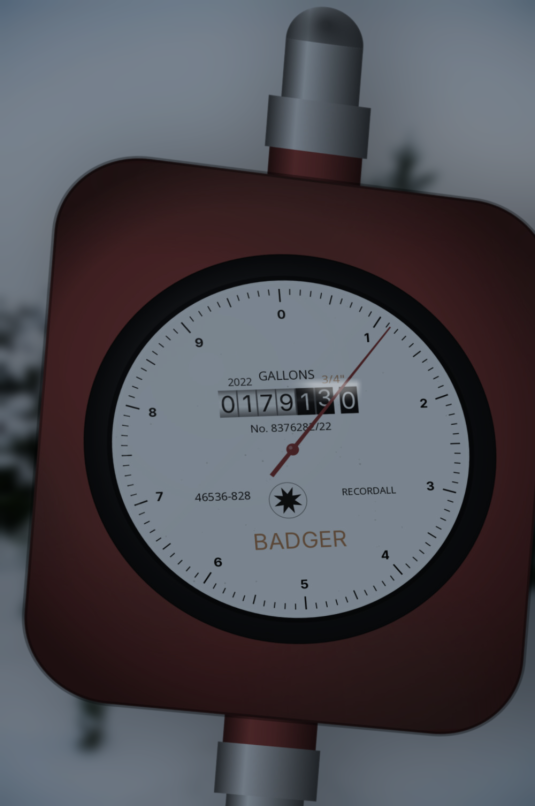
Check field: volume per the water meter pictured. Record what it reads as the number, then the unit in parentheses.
179131.1 (gal)
